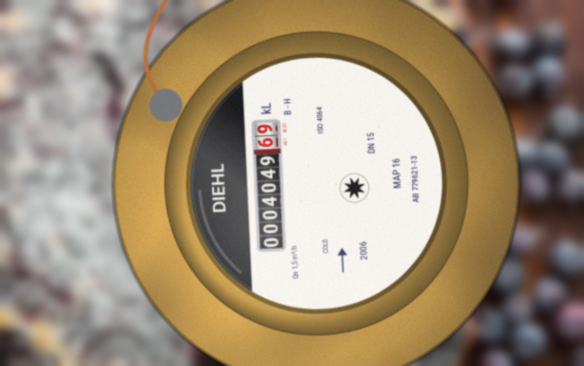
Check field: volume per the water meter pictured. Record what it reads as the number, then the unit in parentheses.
4049.69 (kL)
